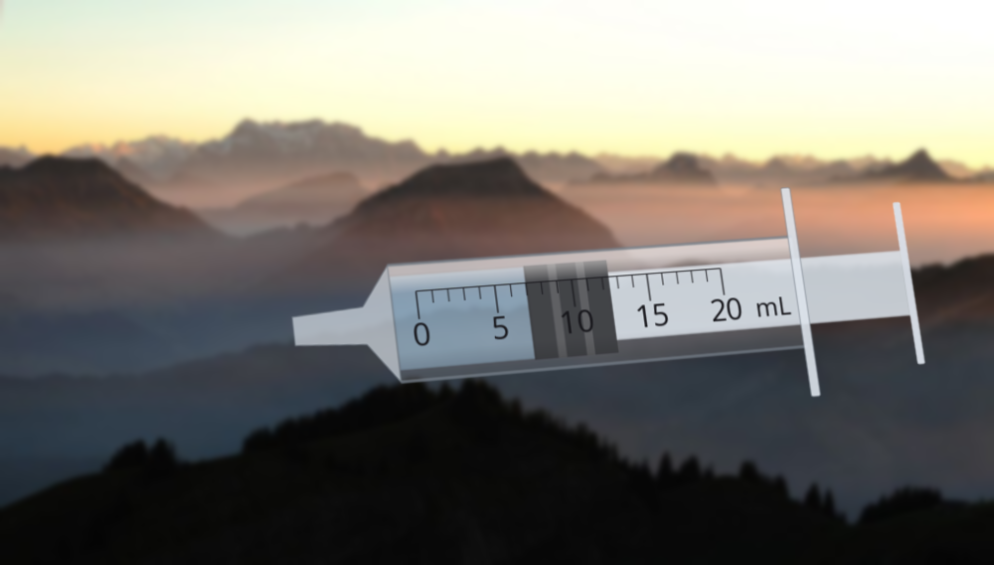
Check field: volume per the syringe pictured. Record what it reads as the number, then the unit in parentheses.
7 (mL)
